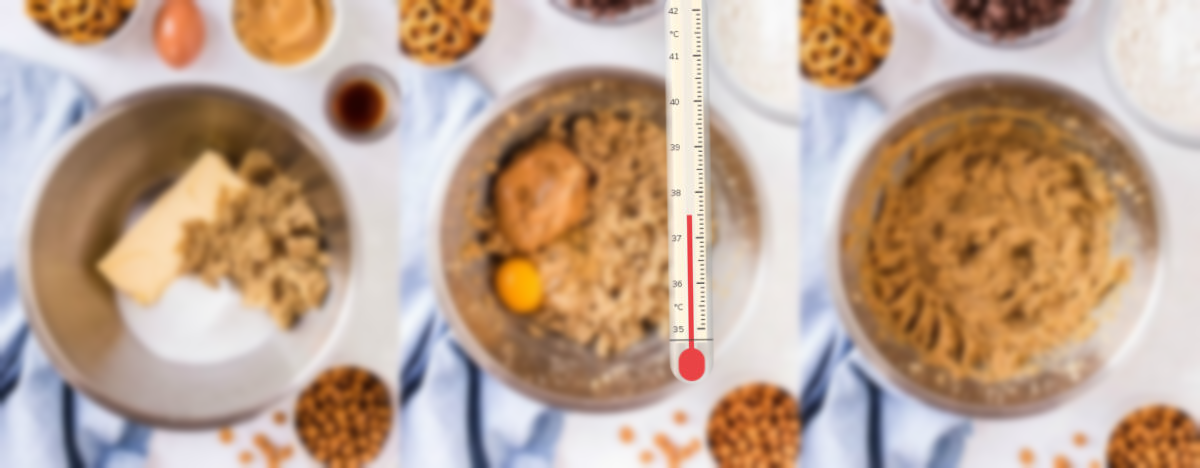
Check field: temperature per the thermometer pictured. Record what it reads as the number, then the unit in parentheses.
37.5 (°C)
